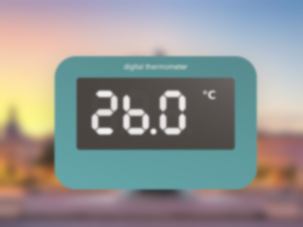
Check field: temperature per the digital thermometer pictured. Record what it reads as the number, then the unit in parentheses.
26.0 (°C)
